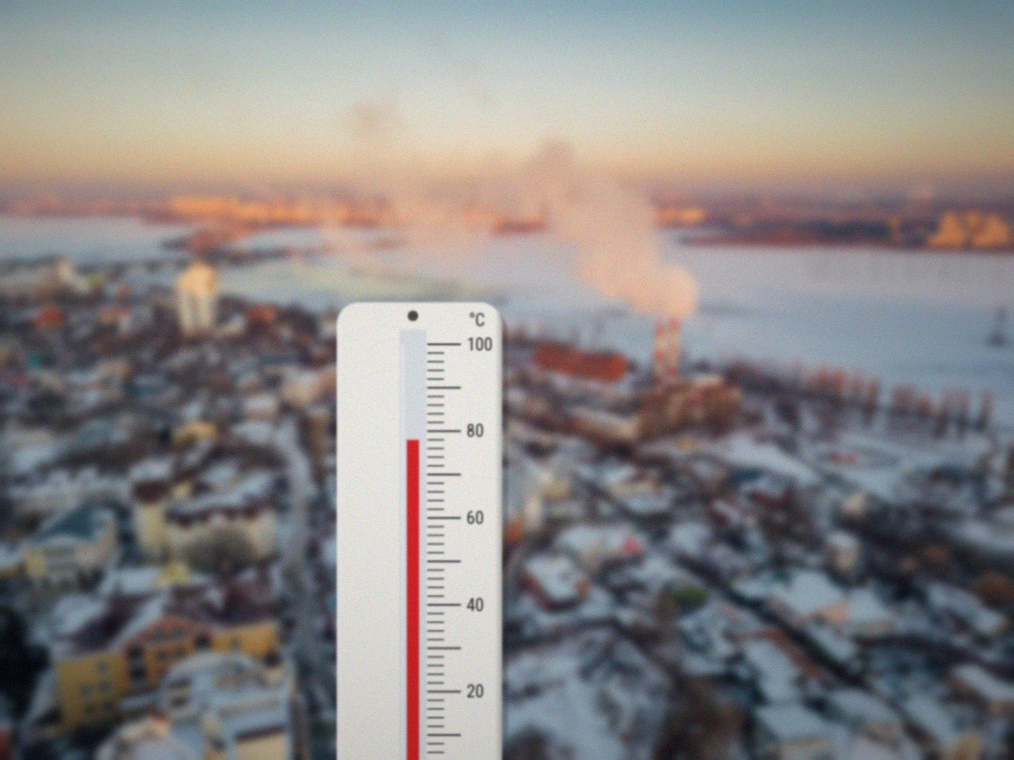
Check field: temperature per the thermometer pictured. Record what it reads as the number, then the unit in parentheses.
78 (°C)
